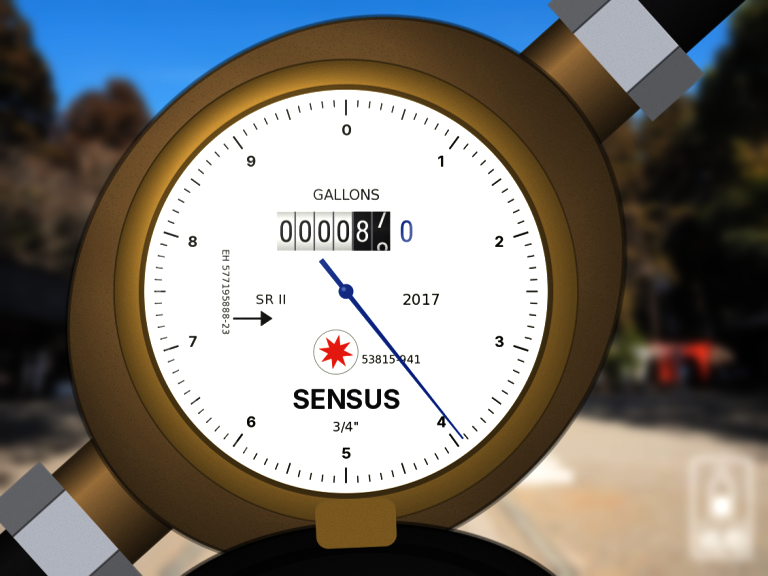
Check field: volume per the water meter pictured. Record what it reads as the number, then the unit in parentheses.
873.9 (gal)
